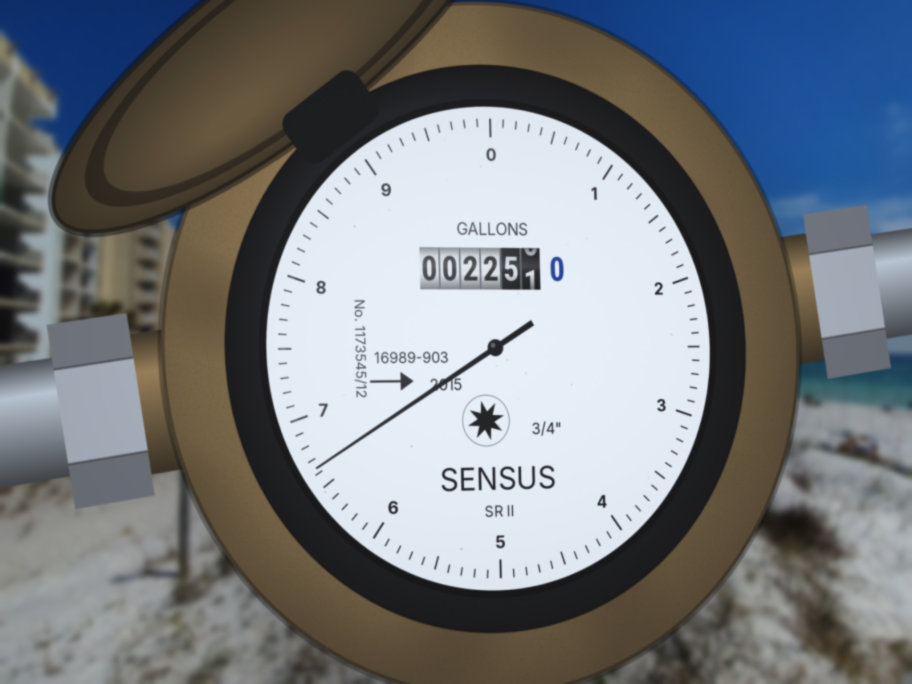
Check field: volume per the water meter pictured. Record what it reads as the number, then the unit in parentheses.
22506.6 (gal)
